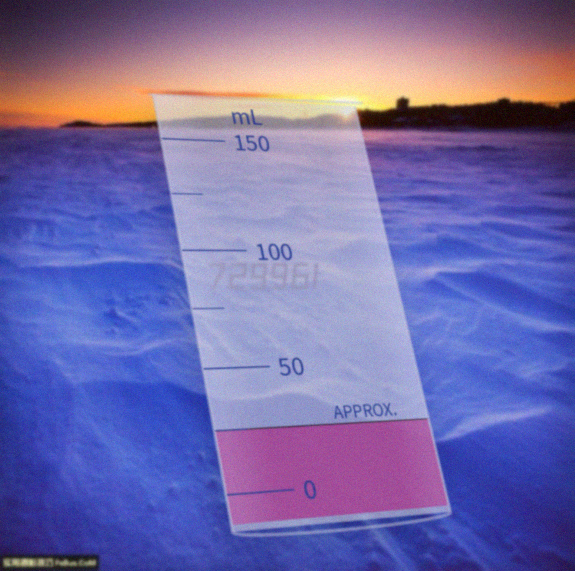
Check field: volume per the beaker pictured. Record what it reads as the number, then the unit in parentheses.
25 (mL)
